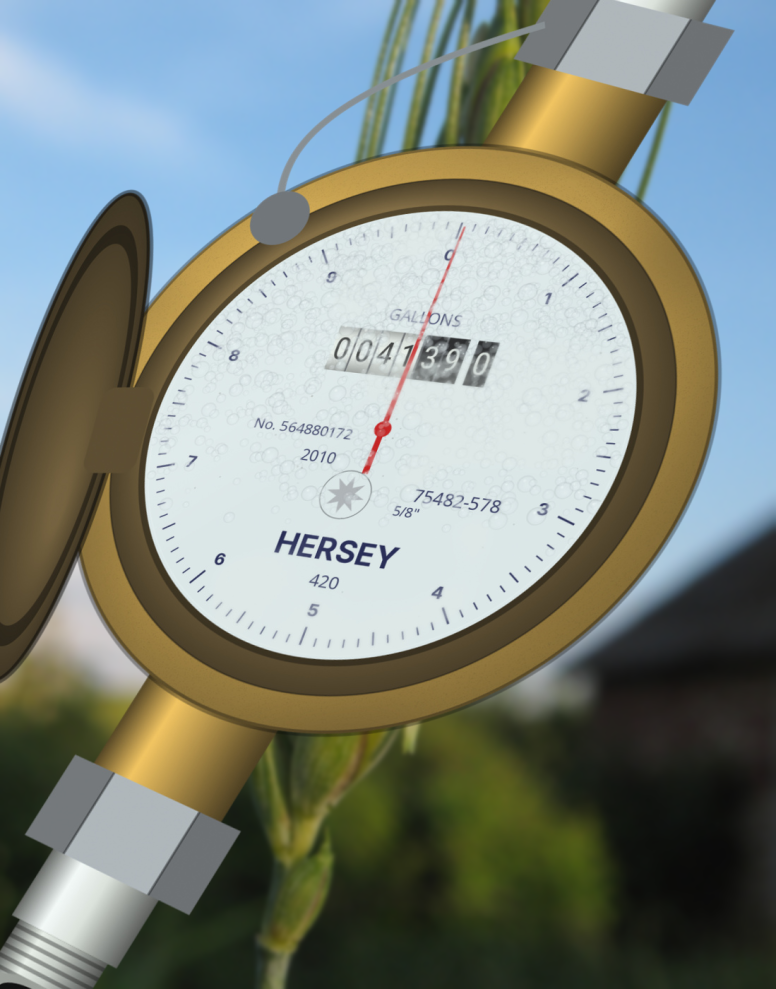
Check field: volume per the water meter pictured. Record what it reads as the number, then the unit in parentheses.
41390.0 (gal)
